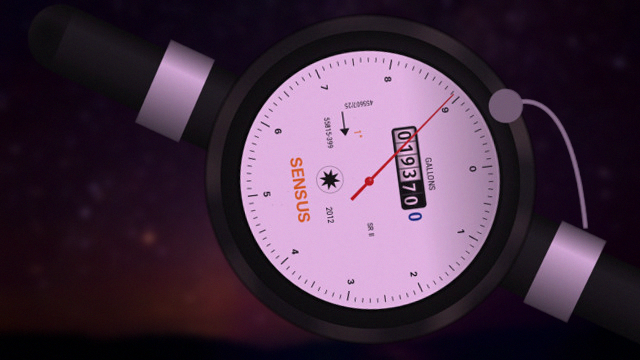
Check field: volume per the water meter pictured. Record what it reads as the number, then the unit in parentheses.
193698.9 (gal)
